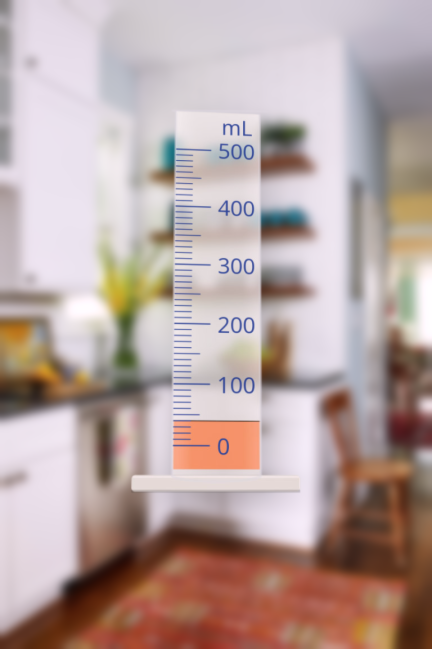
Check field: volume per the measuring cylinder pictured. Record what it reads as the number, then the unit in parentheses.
40 (mL)
